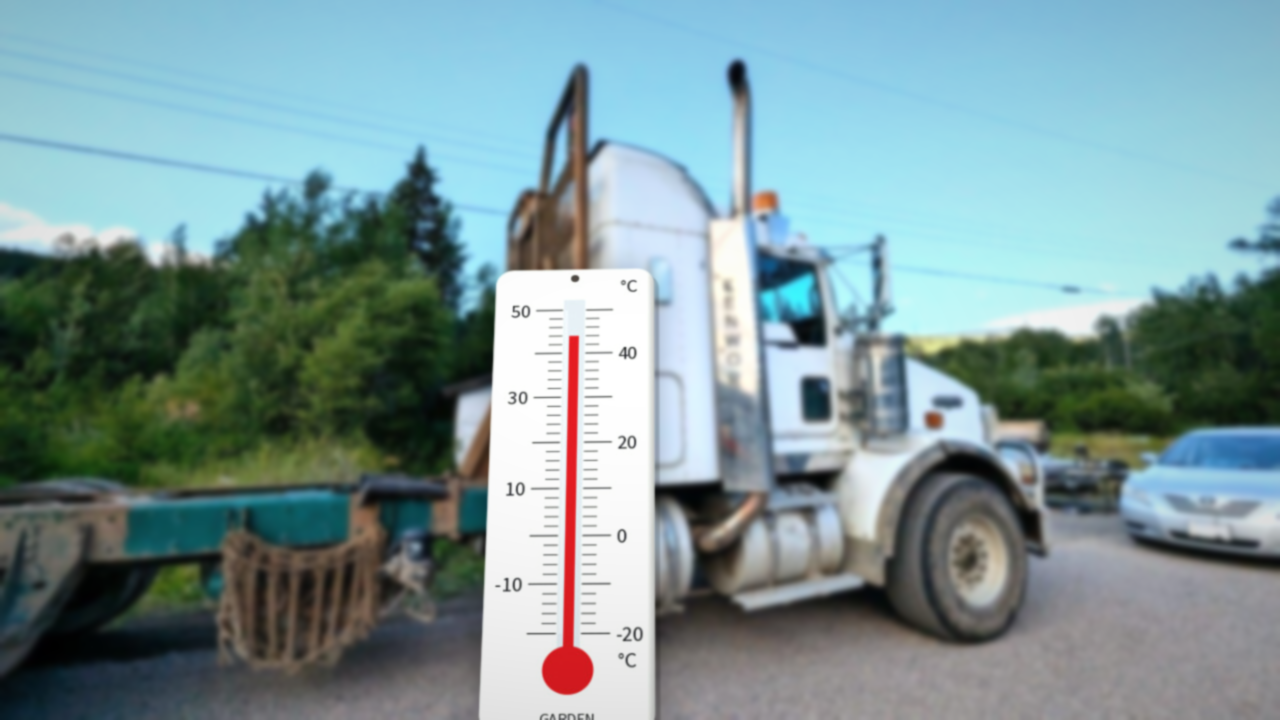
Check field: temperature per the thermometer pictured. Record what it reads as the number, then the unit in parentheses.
44 (°C)
